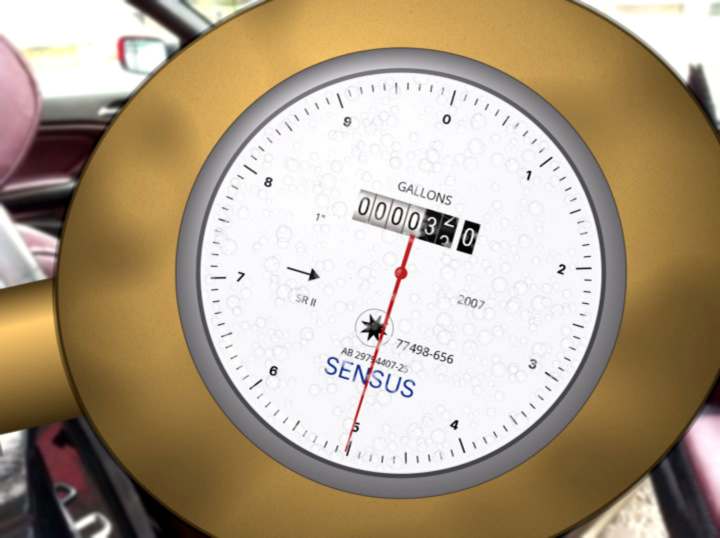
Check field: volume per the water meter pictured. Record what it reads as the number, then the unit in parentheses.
325.0 (gal)
